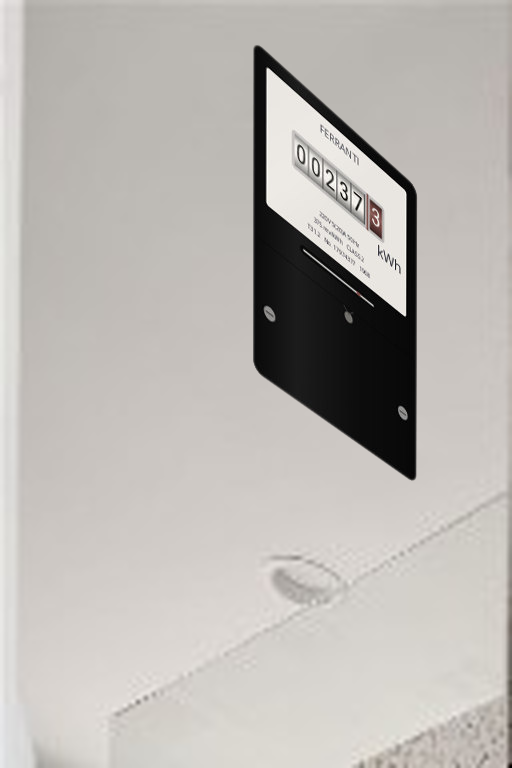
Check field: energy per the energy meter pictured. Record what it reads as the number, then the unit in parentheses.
237.3 (kWh)
